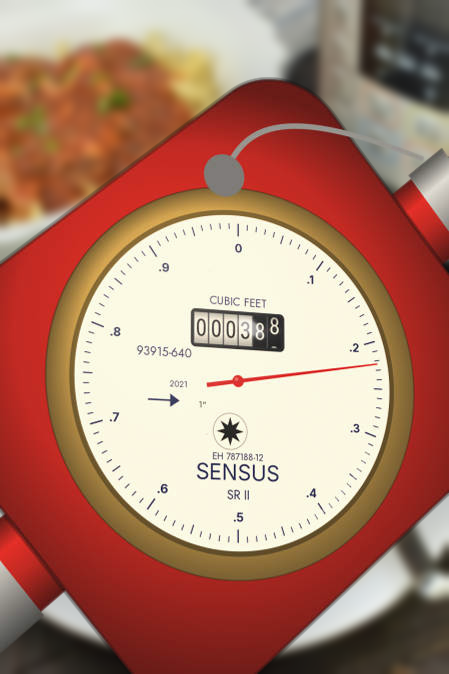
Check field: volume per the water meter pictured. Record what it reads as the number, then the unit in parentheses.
388.22 (ft³)
